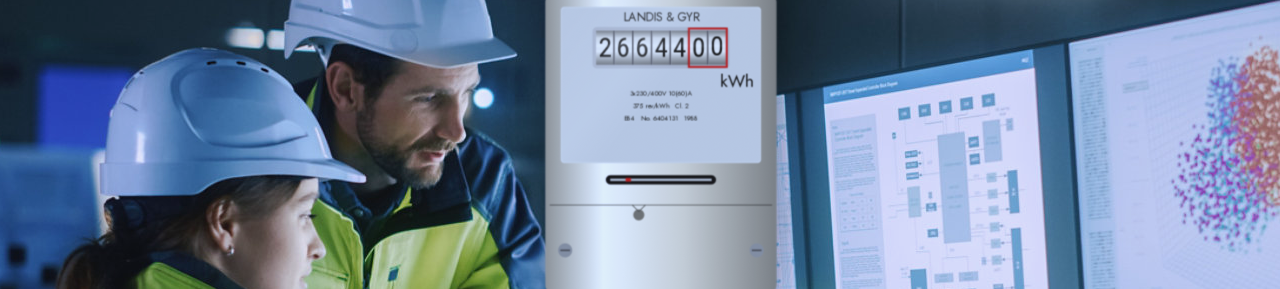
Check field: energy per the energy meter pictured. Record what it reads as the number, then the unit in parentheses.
26644.00 (kWh)
